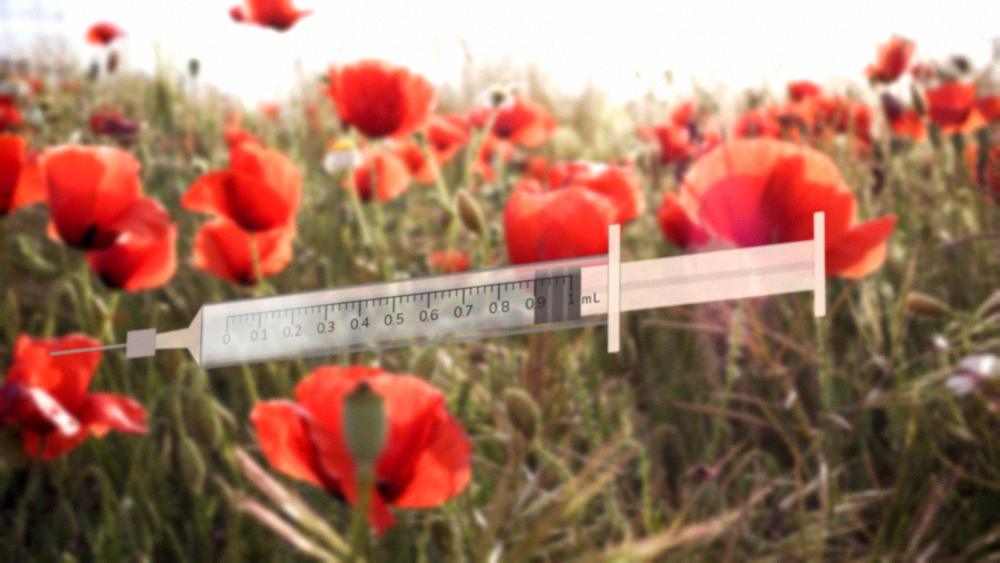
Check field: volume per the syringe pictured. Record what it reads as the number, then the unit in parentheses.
0.9 (mL)
